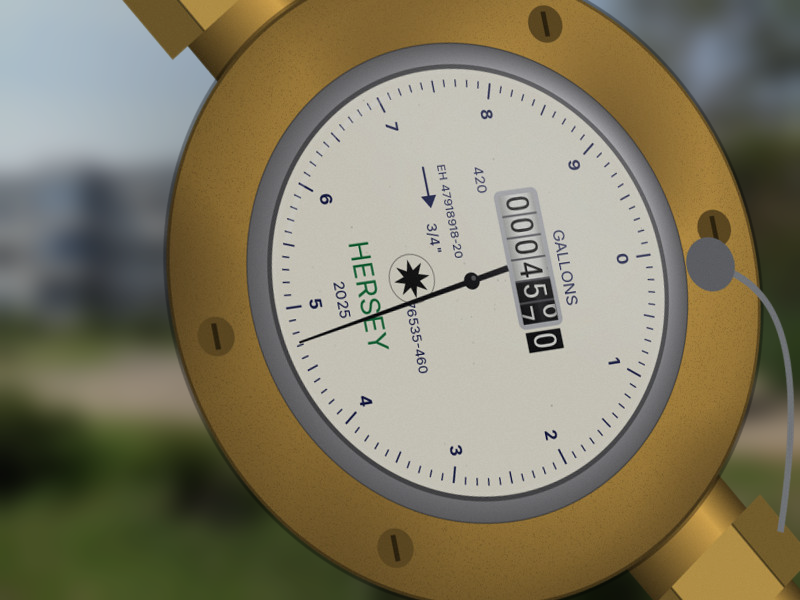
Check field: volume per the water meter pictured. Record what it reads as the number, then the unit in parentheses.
4564.7 (gal)
